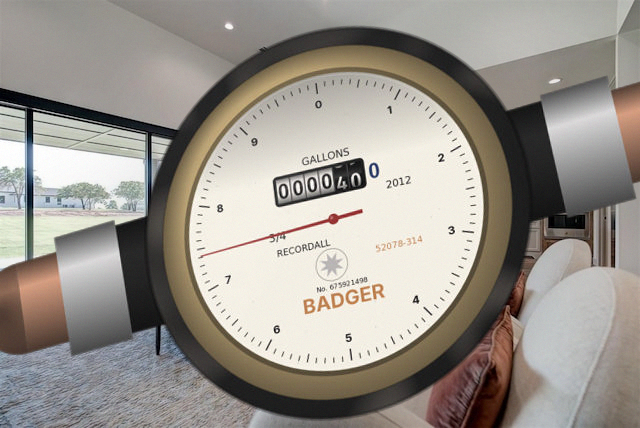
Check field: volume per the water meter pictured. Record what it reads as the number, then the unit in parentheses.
397.4 (gal)
